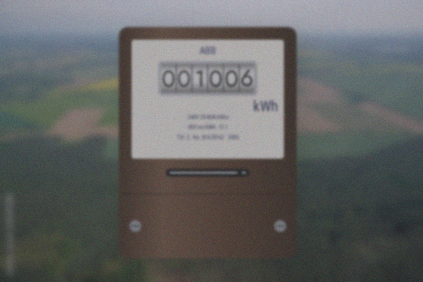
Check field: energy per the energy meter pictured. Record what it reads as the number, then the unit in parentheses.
1006 (kWh)
